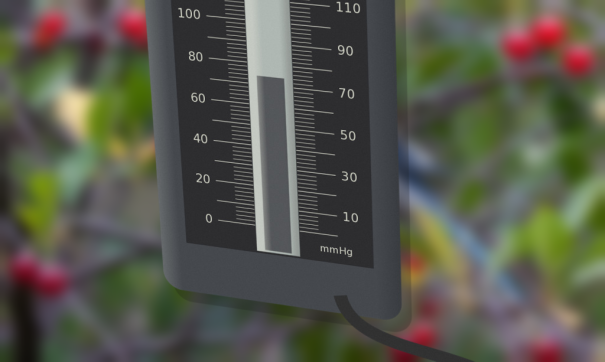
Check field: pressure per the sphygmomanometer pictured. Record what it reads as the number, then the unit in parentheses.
74 (mmHg)
